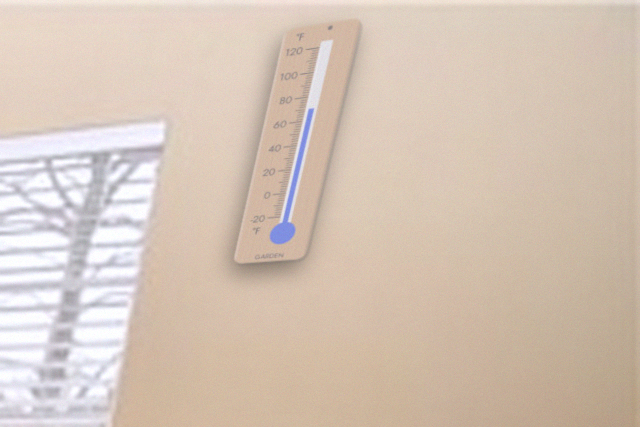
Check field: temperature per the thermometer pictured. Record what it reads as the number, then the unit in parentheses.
70 (°F)
